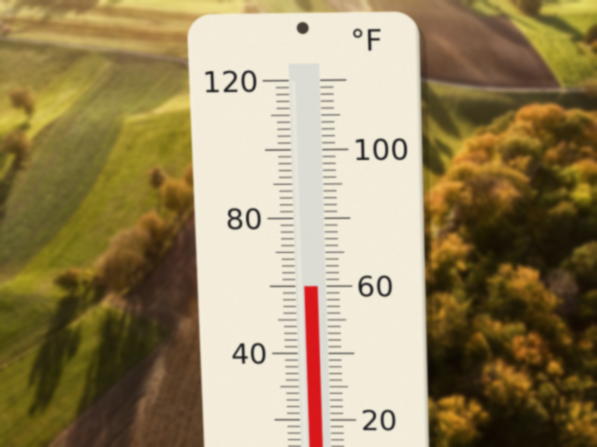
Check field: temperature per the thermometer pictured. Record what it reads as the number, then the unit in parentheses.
60 (°F)
